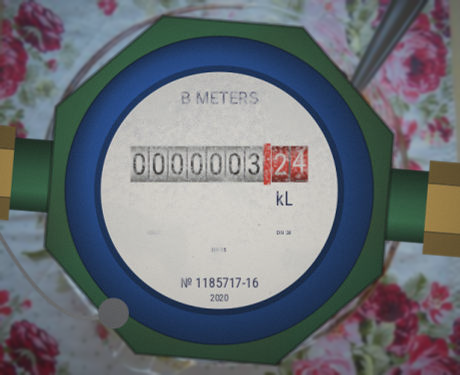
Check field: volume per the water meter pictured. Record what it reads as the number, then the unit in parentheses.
3.24 (kL)
